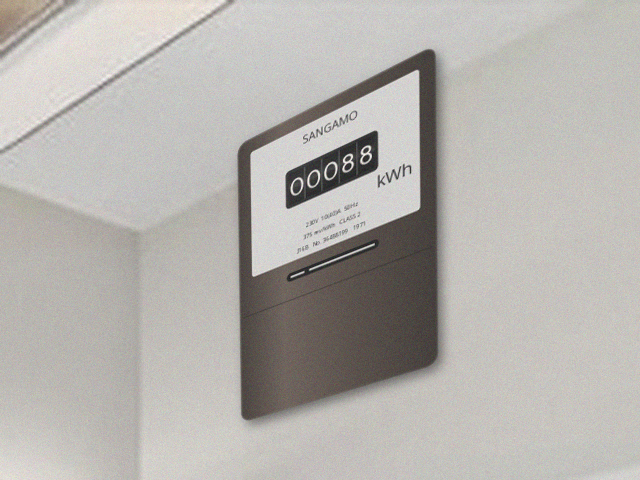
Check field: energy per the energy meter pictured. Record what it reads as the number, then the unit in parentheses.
88 (kWh)
